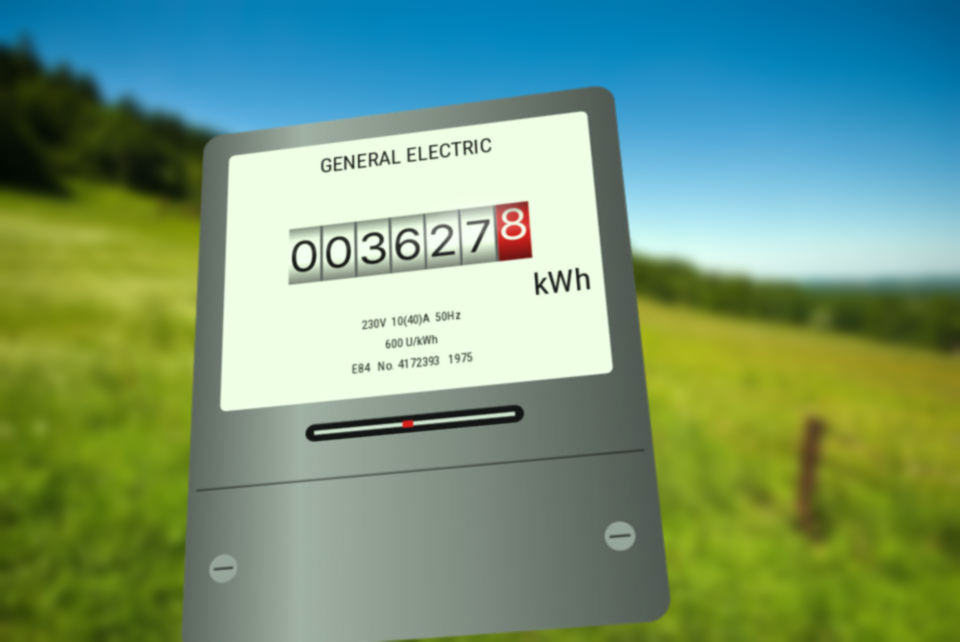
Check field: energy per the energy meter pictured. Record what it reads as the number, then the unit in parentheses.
3627.8 (kWh)
